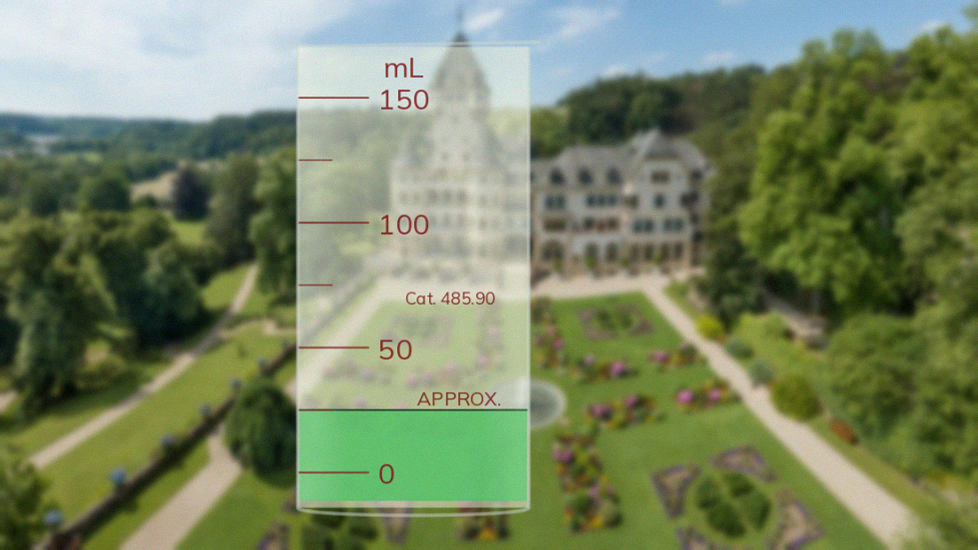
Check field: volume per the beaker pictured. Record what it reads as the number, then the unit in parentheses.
25 (mL)
